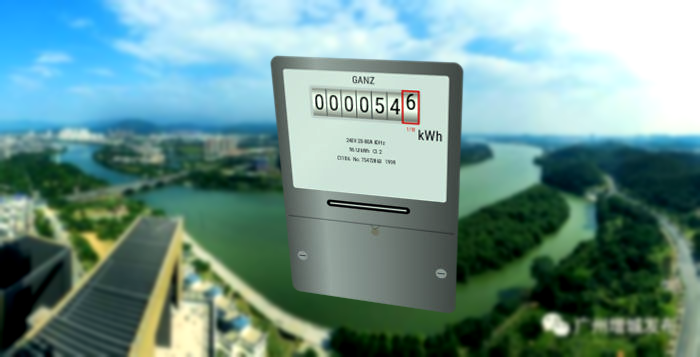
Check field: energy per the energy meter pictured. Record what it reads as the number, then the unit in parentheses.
54.6 (kWh)
